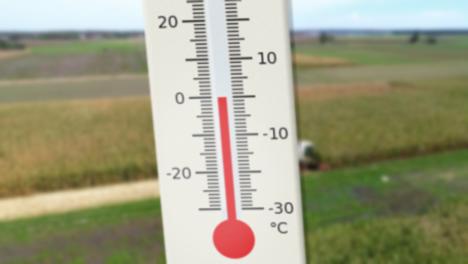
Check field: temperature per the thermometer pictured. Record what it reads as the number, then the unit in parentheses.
0 (°C)
